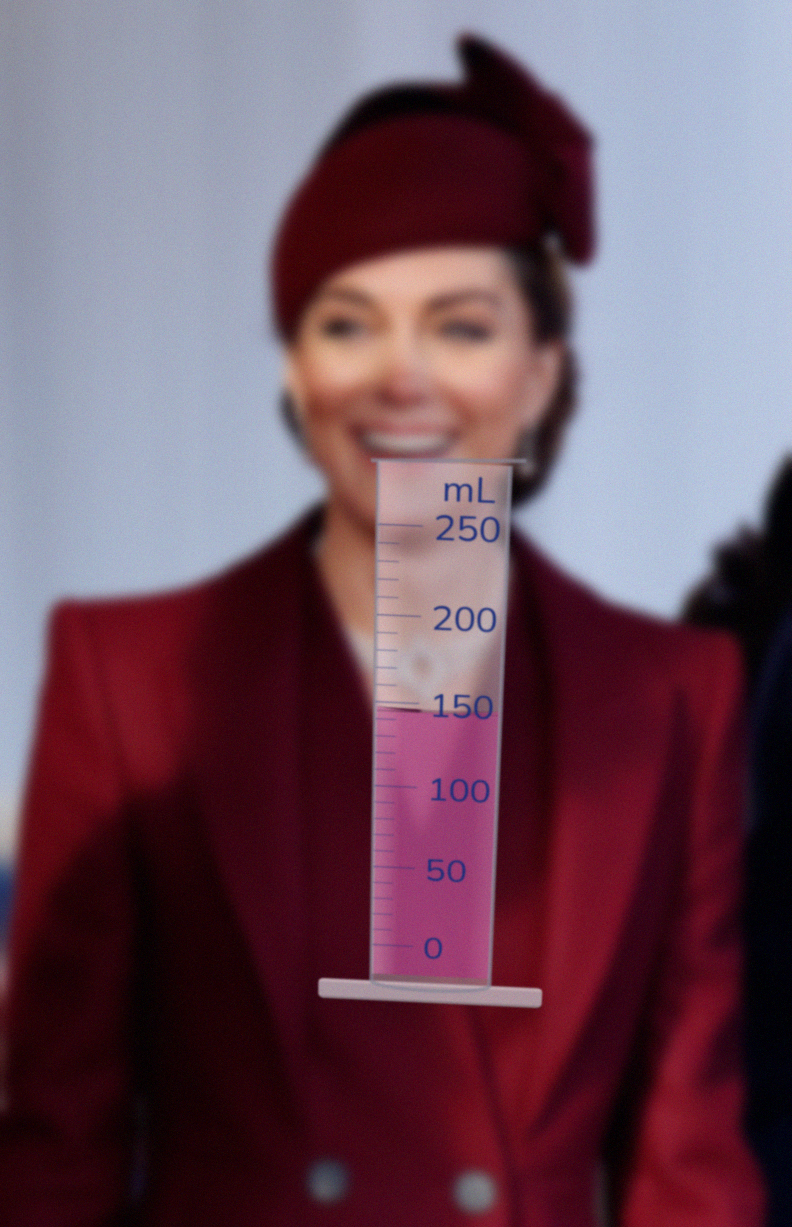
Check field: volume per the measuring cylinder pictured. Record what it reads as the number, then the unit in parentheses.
145 (mL)
